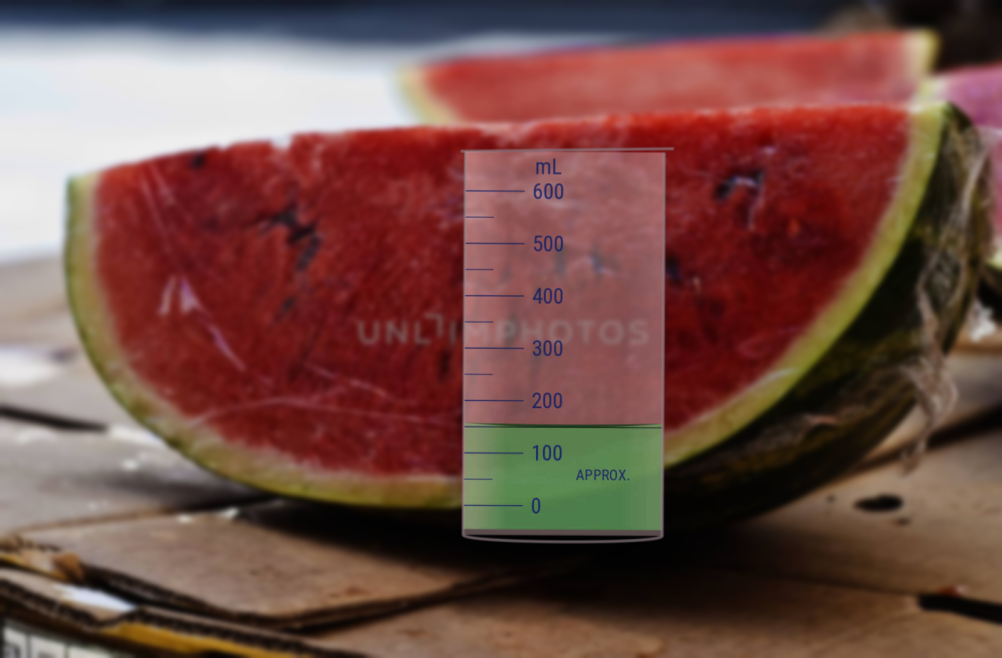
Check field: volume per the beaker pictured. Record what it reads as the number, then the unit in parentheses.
150 (mL)
